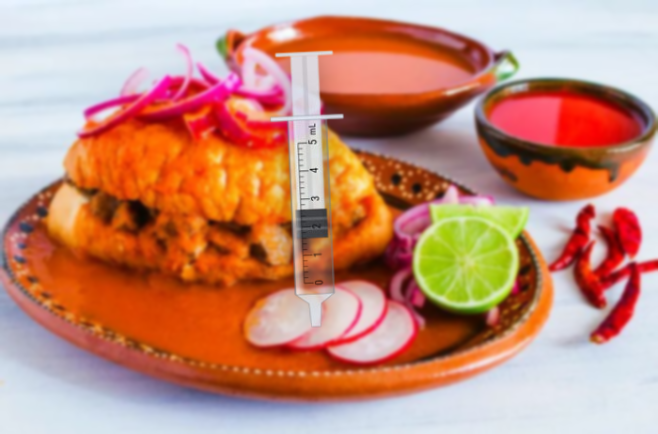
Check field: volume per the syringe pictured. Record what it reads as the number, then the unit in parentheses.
1.6 (mL)
